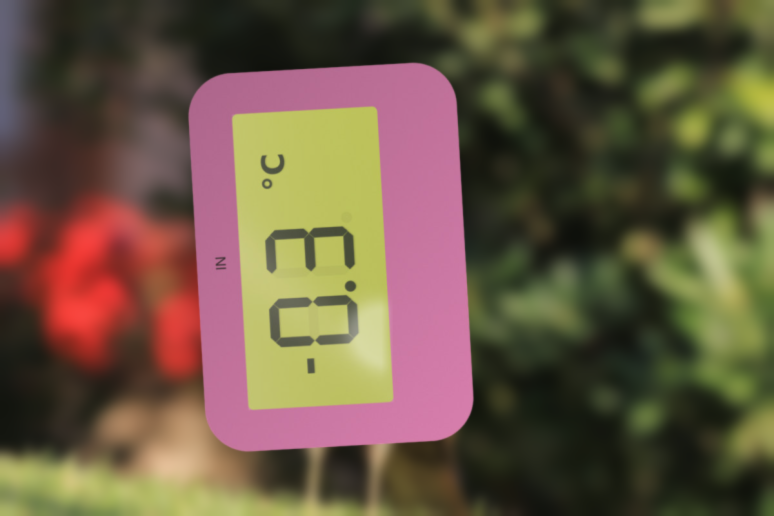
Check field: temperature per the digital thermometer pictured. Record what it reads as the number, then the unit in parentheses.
-0.3 (°C)
